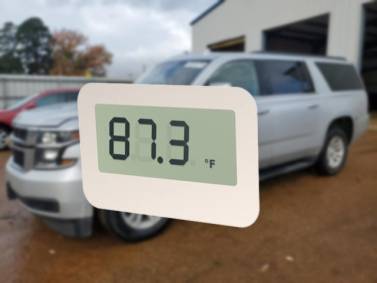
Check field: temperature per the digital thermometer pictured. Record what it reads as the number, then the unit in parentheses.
87.3 (°F)
